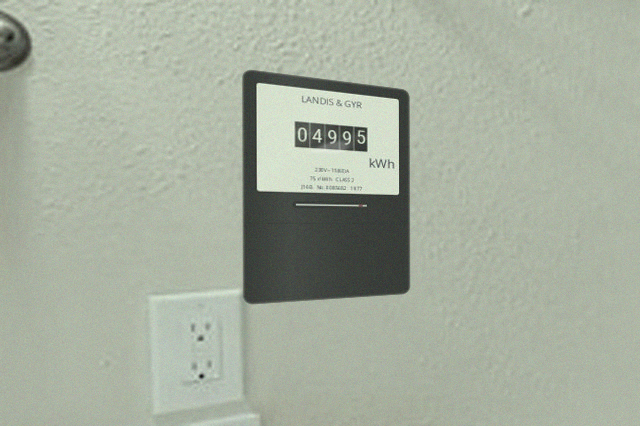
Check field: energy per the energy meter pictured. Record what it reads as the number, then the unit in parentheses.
4995 (kWh)
